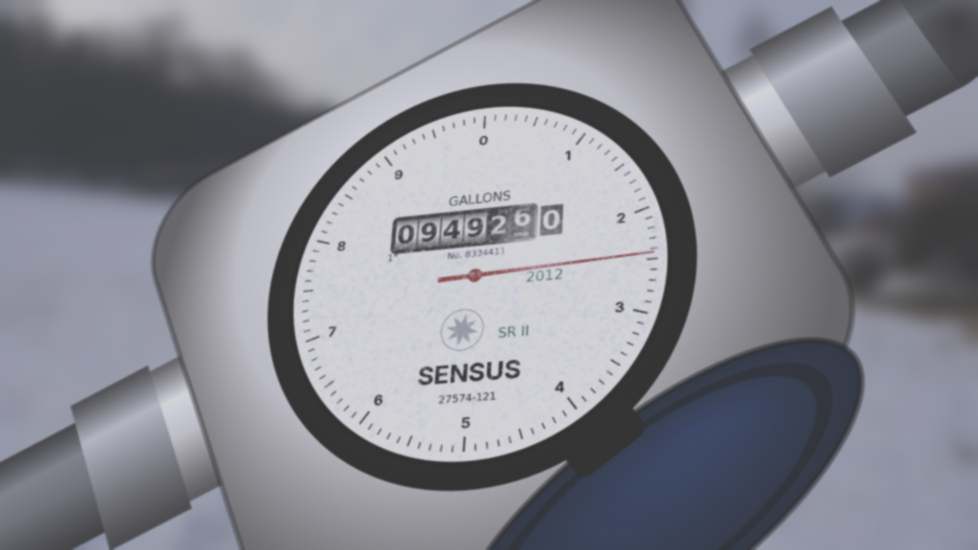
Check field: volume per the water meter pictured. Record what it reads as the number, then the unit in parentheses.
949262.4 (gal)
